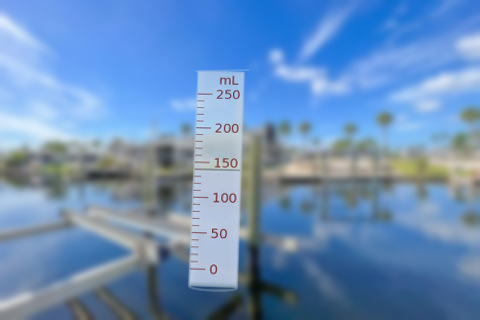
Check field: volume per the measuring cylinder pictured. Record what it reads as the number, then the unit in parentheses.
140 (mL)
